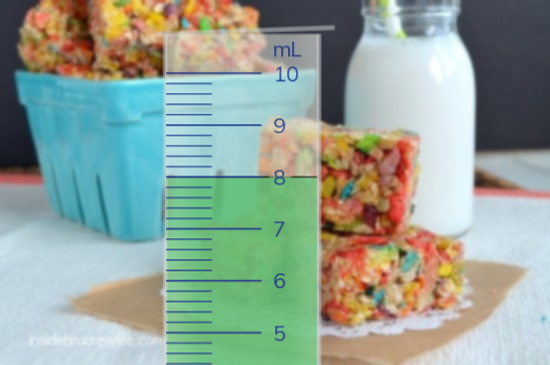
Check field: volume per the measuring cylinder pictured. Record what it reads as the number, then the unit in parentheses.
8 (mL)
